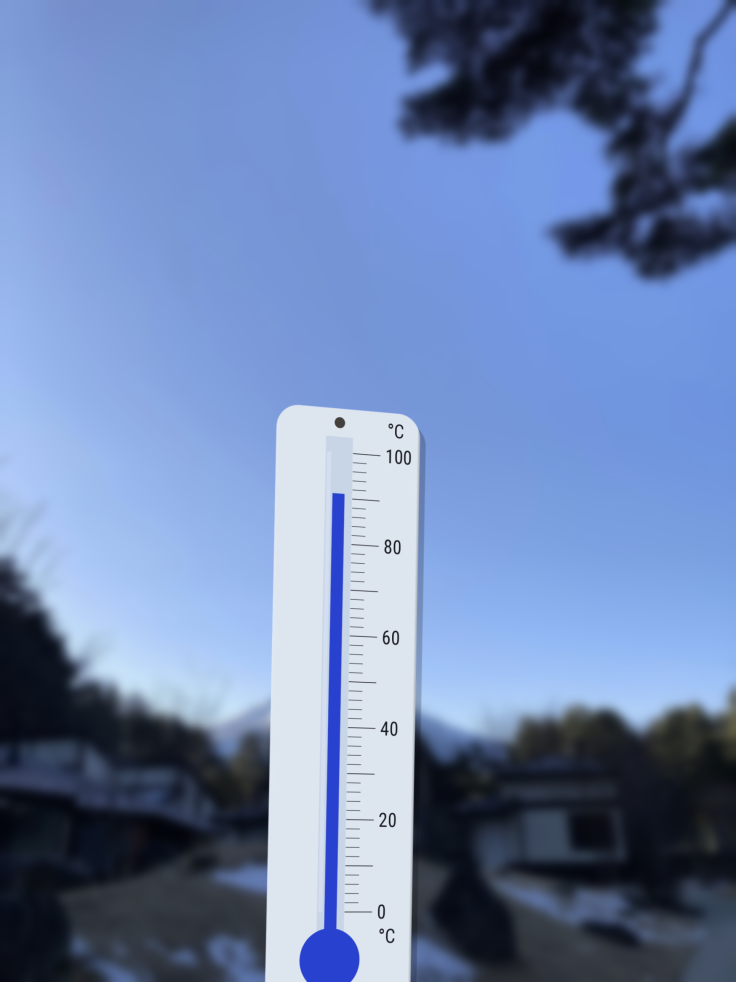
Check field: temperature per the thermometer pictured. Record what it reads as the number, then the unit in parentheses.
91 (°C)
